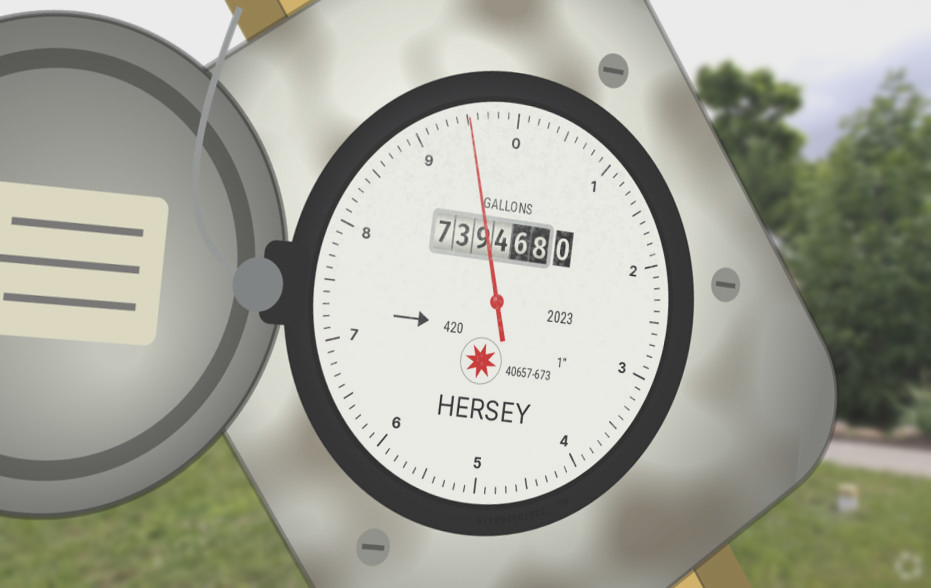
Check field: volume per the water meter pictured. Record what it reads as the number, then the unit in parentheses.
7394679.5 (gal)
